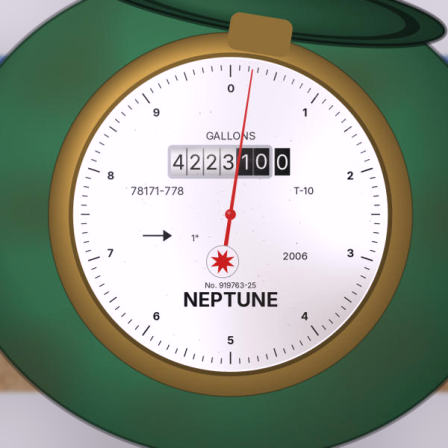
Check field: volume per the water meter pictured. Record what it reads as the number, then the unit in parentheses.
4223100.2 (gal)
